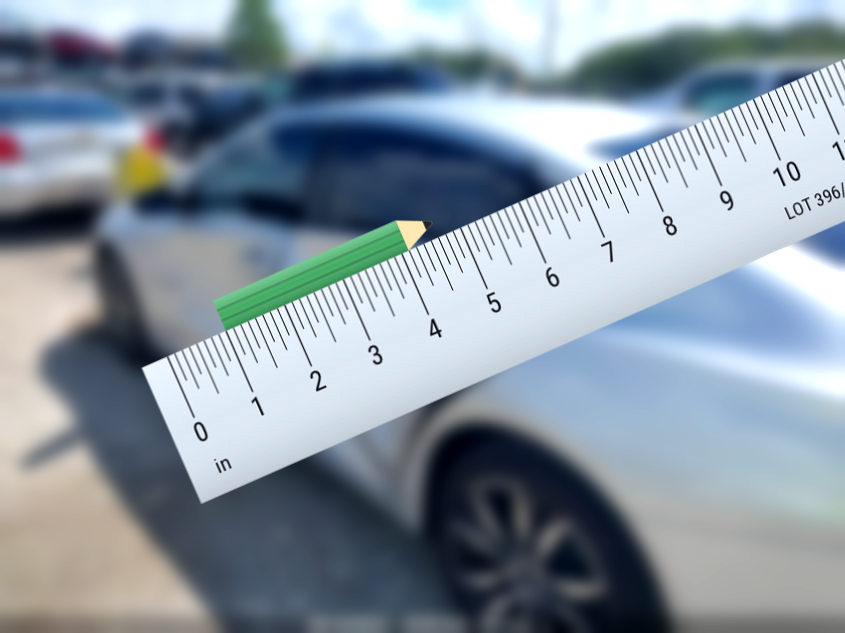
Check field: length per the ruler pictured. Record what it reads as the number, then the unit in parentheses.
3.625 (in)
